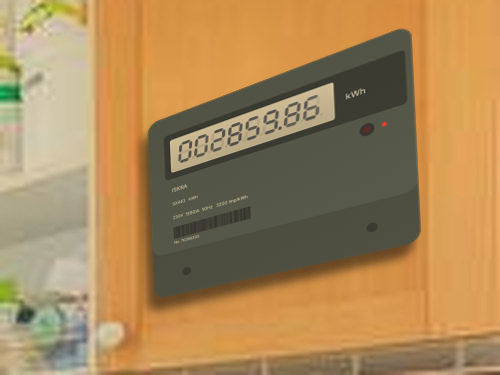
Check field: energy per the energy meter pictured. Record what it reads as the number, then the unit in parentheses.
2859.86 (kWh)
